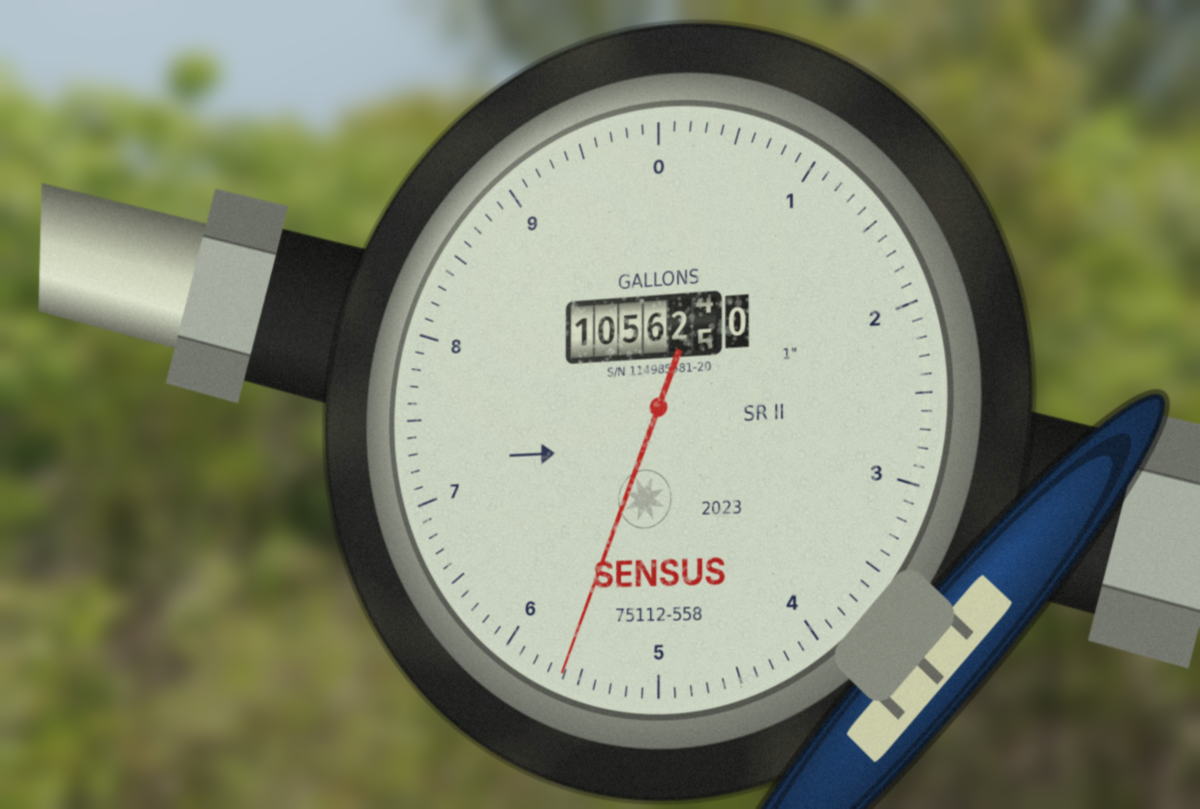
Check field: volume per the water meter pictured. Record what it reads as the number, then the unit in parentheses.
1056245.6 (gal)
